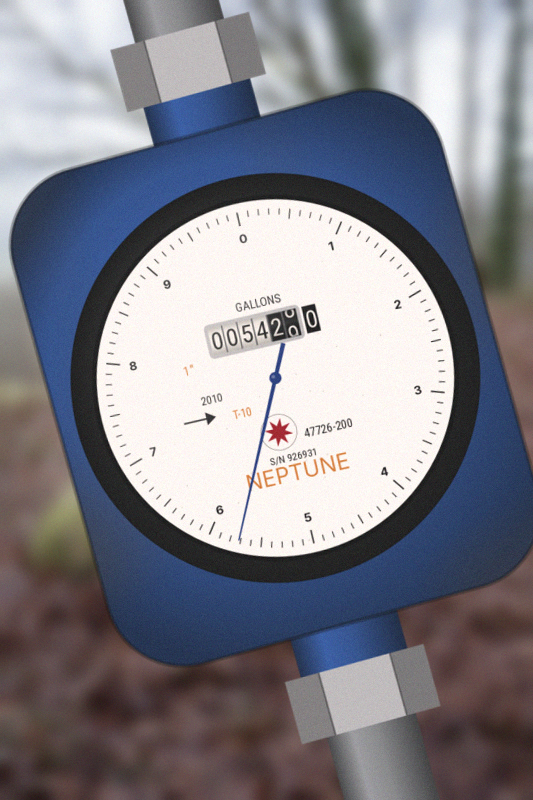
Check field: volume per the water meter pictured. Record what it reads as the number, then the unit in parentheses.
54285.7 (gal)
